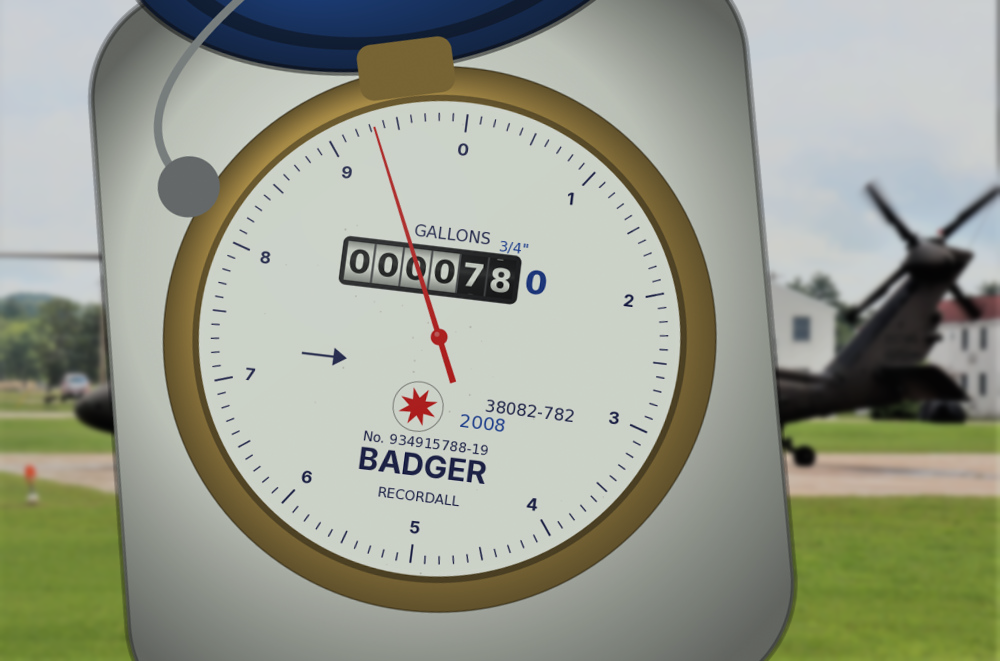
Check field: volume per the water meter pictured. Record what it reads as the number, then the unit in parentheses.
779.3 (gal)
